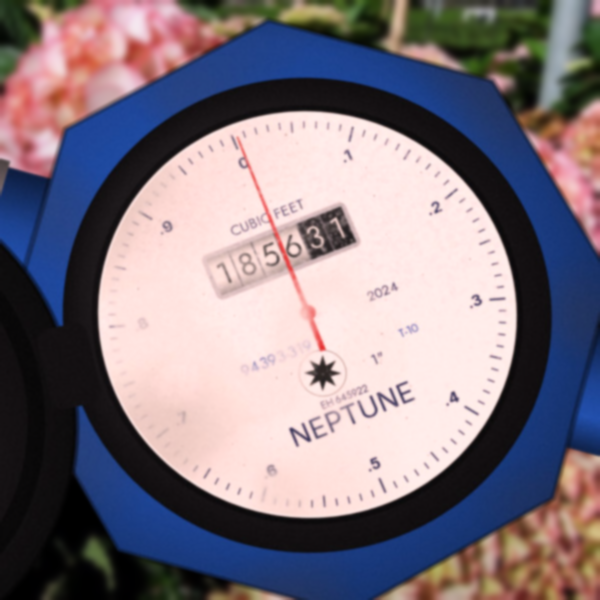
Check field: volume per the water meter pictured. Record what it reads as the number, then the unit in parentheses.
185631.00 (ft³)
